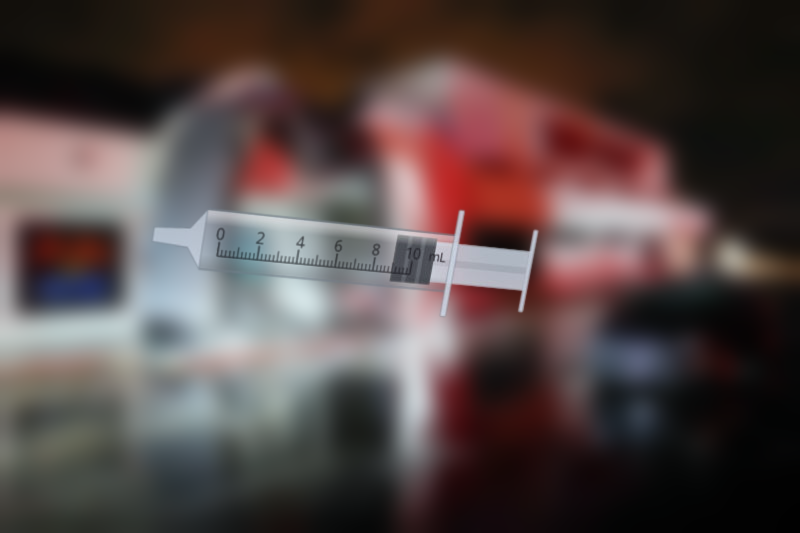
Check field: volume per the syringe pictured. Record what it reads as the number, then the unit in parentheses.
9 (mL)
